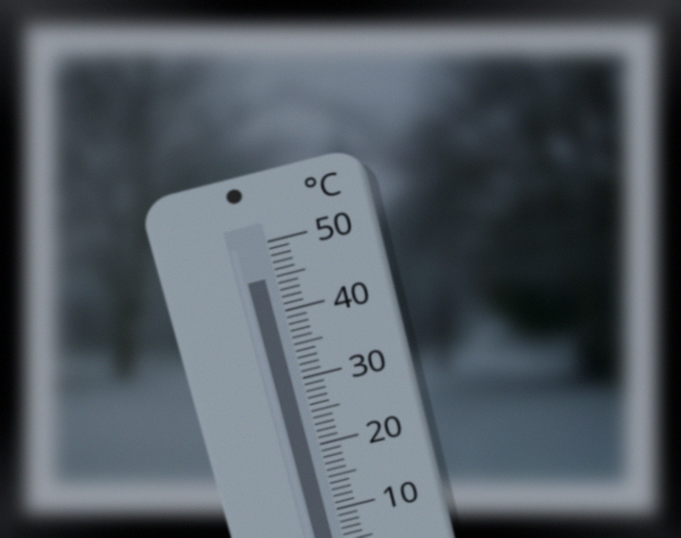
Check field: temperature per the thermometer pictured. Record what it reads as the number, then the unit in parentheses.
45 (°C)
